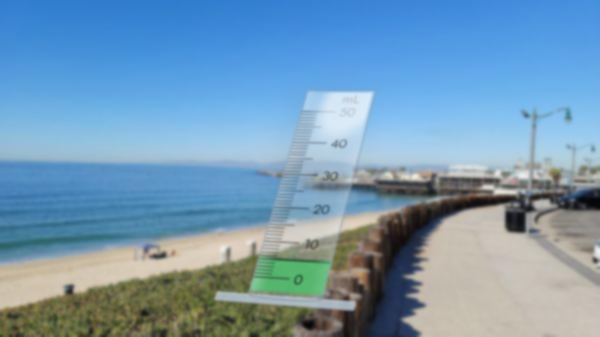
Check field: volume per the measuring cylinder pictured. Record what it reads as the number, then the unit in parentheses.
5 (mL)
